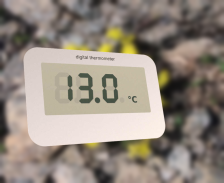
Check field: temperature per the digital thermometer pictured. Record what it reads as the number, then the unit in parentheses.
13.0 (°C)
